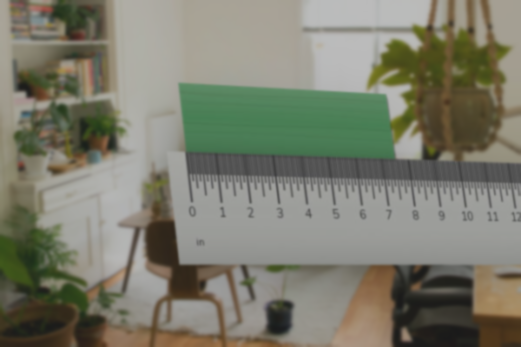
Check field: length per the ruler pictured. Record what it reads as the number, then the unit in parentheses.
7.5 (in)
